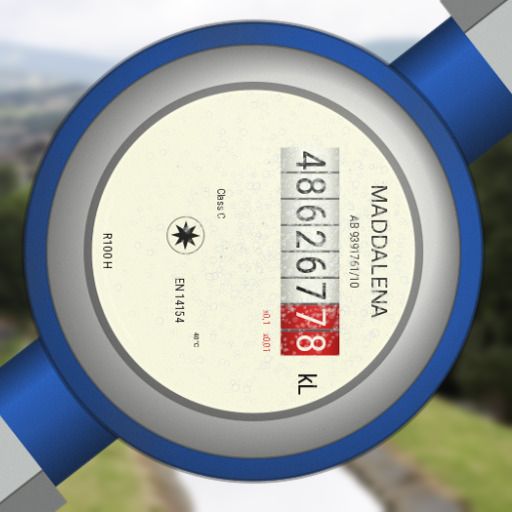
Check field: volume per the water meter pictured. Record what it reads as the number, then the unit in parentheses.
486267.78 (kL)
